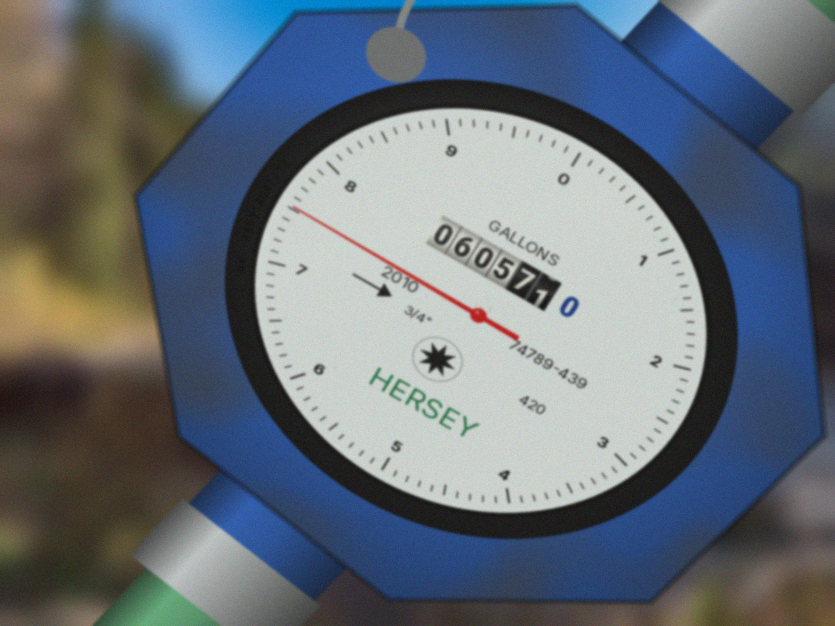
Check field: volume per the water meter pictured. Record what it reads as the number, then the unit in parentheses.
605707.5 (gal)
